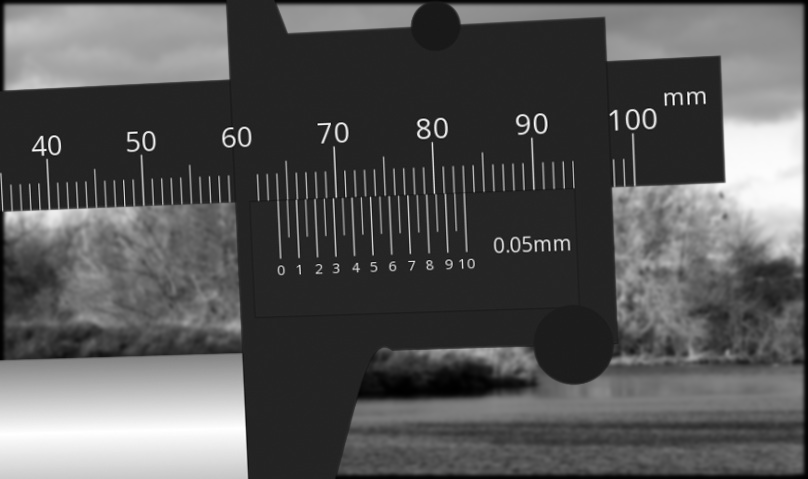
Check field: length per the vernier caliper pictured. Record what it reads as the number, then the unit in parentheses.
64.0 (mm)
